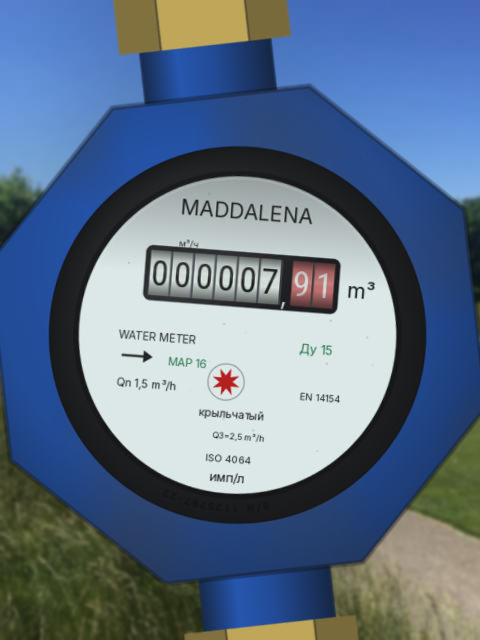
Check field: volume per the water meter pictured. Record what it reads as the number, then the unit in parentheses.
7.91 (m³)
